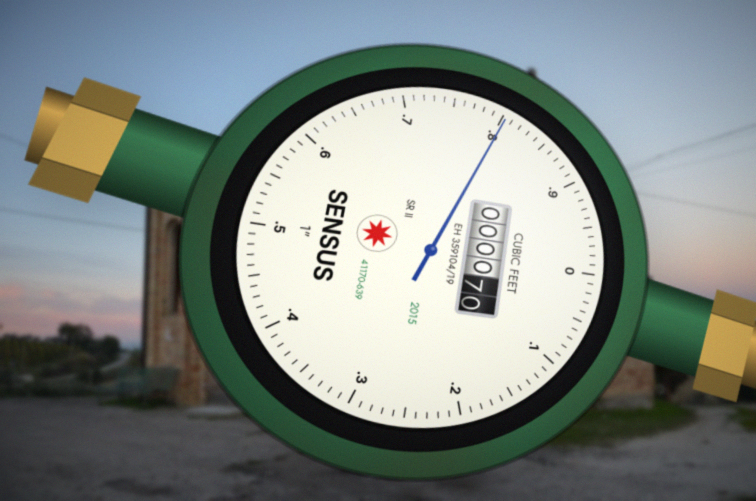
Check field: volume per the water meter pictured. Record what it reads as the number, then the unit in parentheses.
69.80 (ft³)
